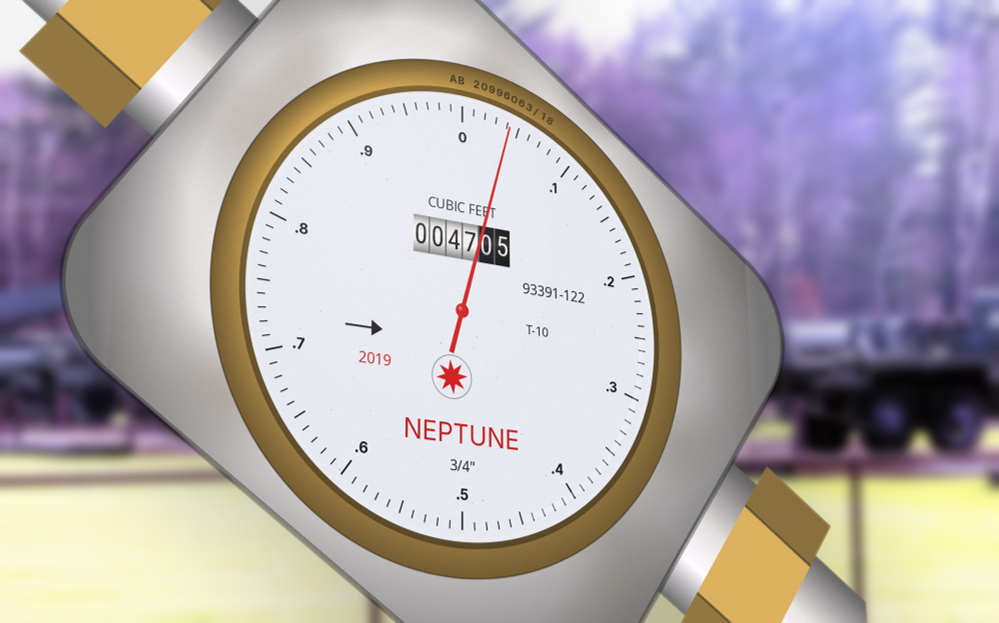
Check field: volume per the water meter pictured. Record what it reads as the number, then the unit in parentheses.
4705.04 (ft³)
